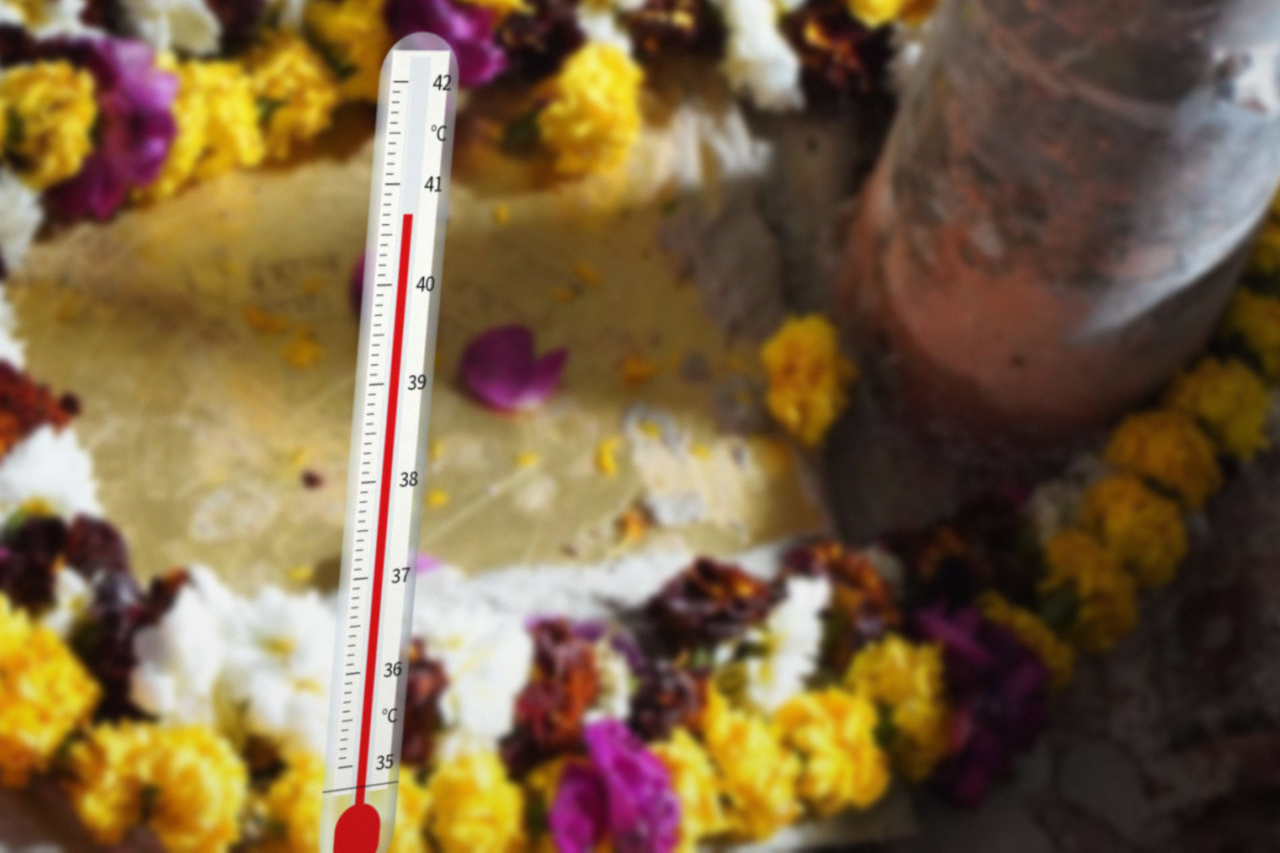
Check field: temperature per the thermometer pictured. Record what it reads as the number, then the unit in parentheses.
40.7 (°C)
